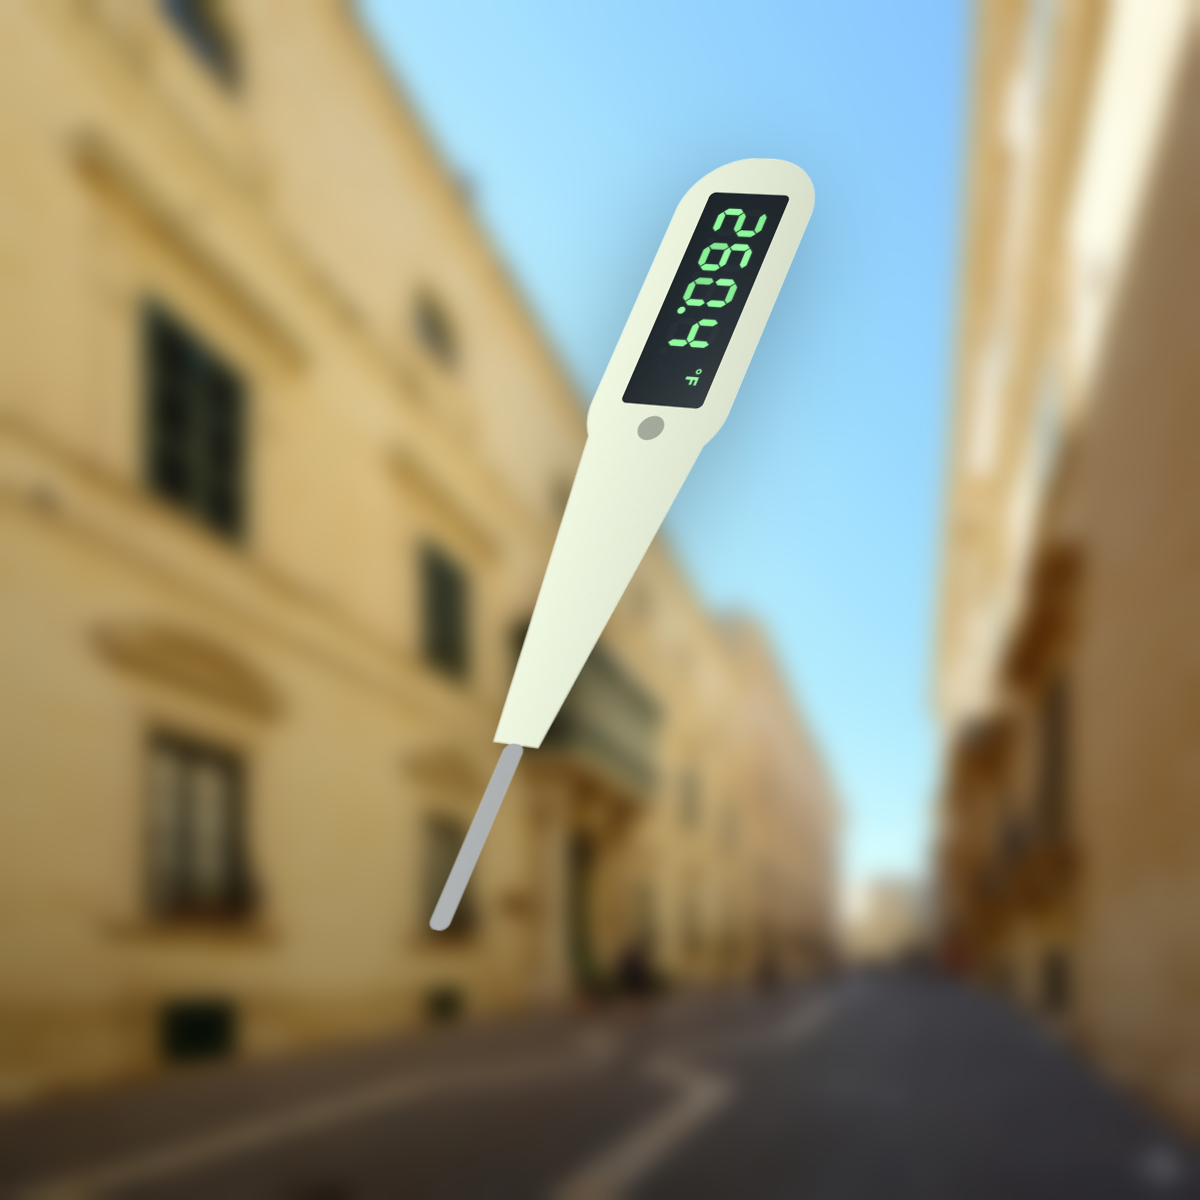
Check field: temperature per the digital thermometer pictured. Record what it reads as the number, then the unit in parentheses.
260.4 (°F)
